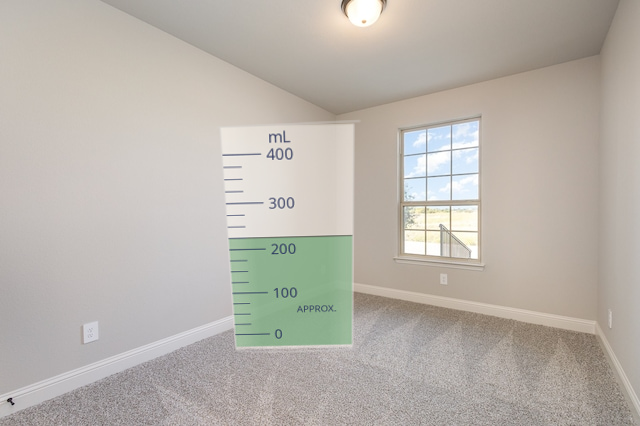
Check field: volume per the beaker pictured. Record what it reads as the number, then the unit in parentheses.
225 (mL)
